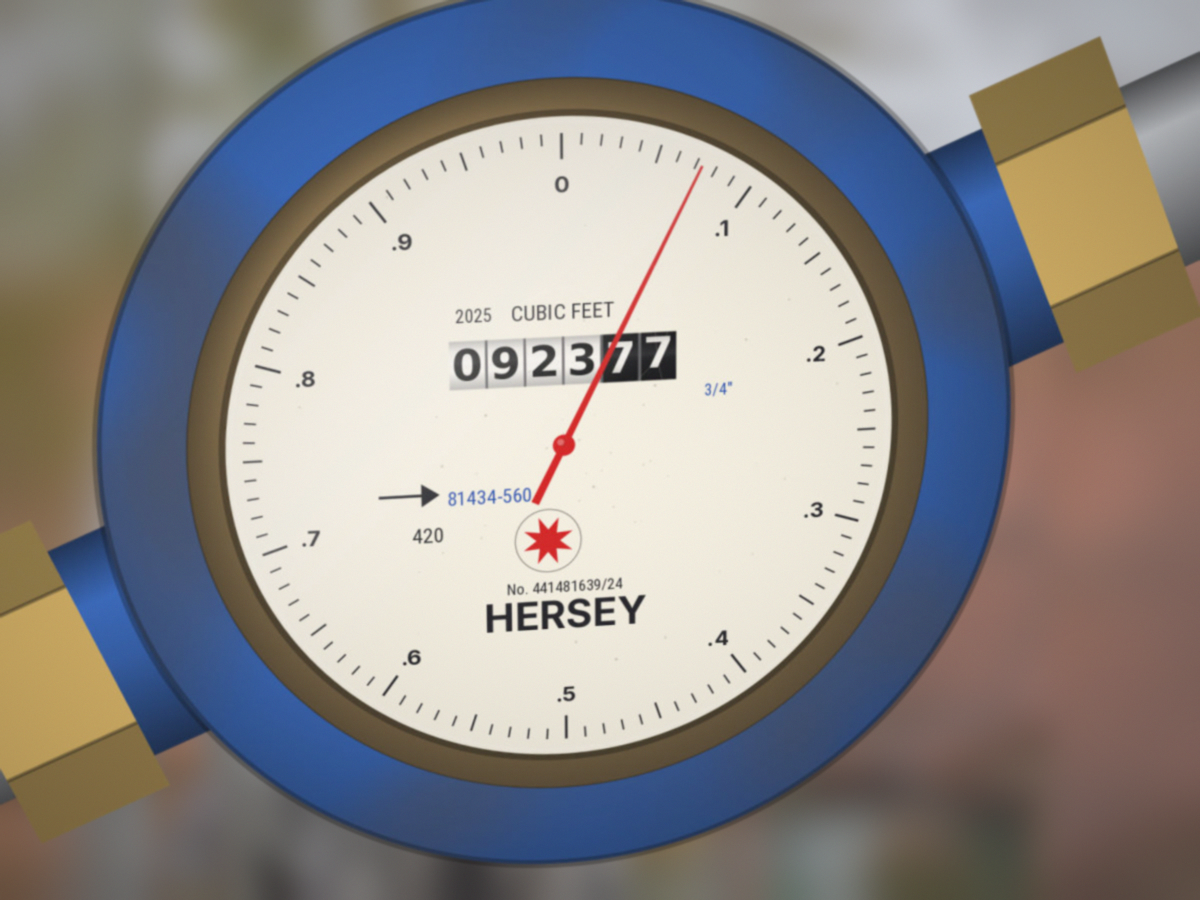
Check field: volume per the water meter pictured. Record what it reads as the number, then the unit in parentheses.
92377.07 (ft³)
